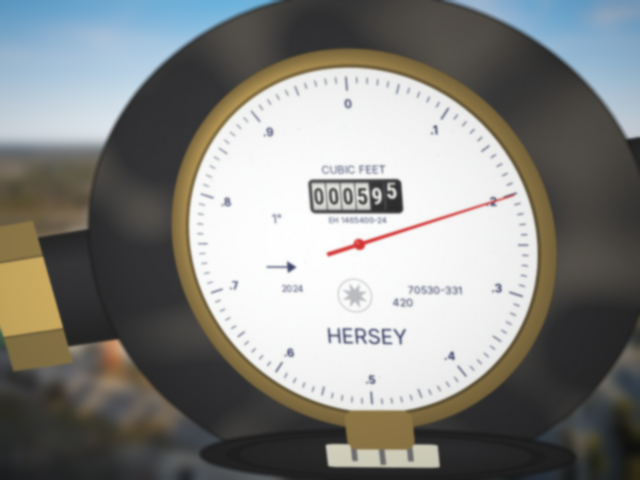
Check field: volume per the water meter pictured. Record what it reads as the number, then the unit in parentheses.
595.20 (ft³)
